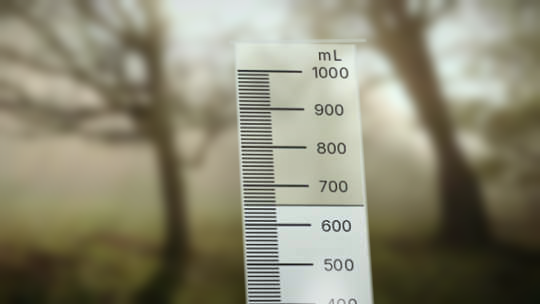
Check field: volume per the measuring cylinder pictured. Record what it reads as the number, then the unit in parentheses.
650 (mL)
